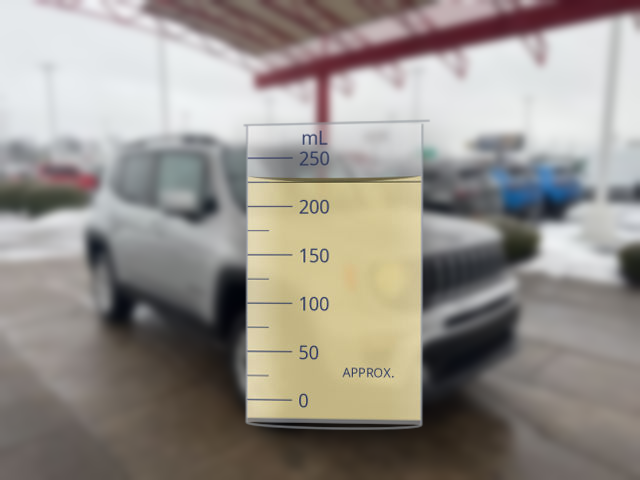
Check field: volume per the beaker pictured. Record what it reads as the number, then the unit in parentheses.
225 (mL)
